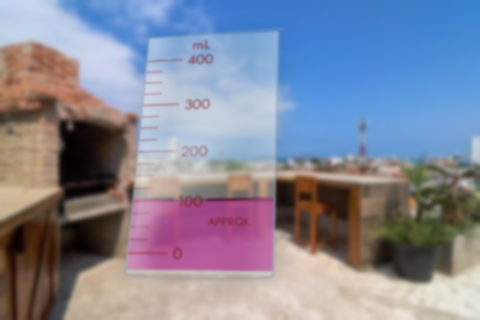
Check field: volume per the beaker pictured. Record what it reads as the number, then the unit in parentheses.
100 (mL)
